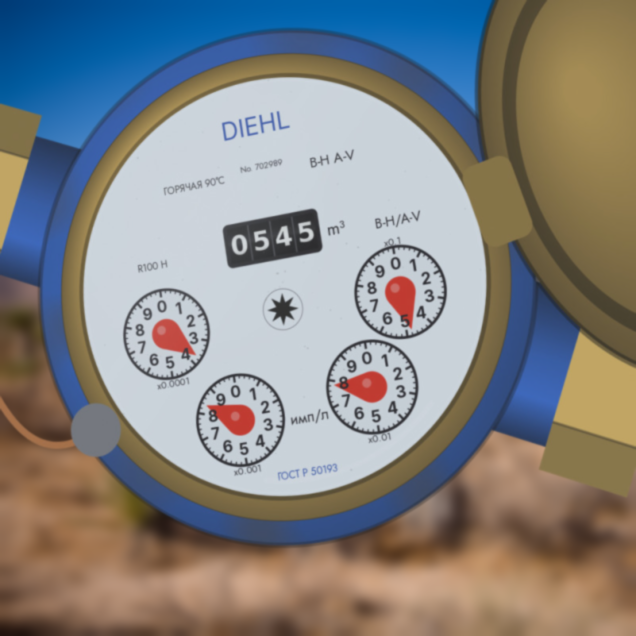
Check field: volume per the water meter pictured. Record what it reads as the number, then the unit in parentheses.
545.4783 (m³)
